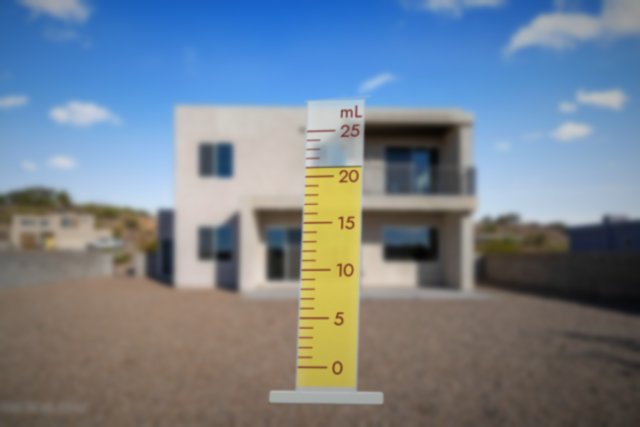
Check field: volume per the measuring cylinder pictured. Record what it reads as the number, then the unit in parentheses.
21 (mL)
